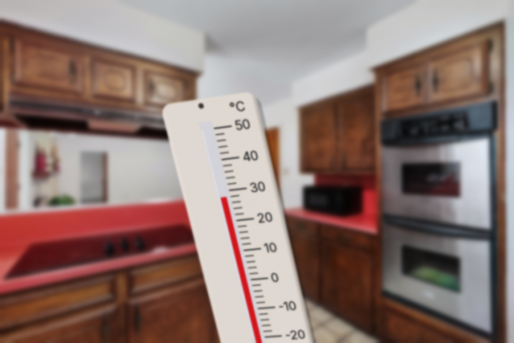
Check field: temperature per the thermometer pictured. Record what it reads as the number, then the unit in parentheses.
28 (°C)
